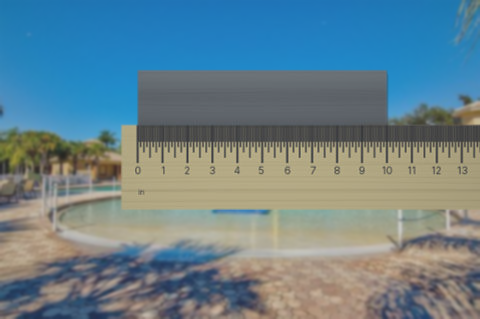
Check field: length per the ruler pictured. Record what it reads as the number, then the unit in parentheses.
10 (in)
